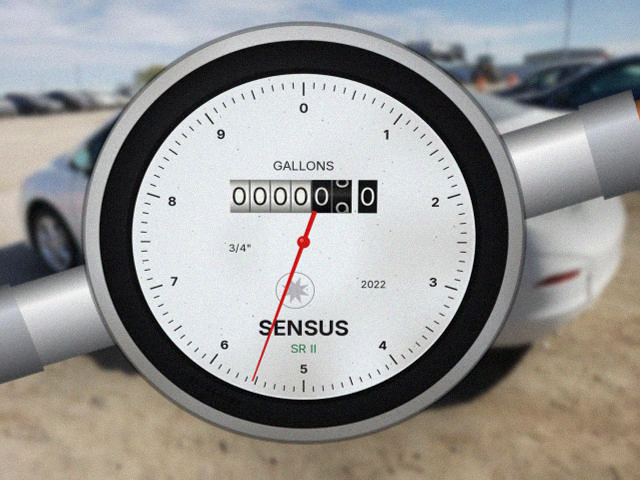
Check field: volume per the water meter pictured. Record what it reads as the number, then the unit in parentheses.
85.5 (gal)
